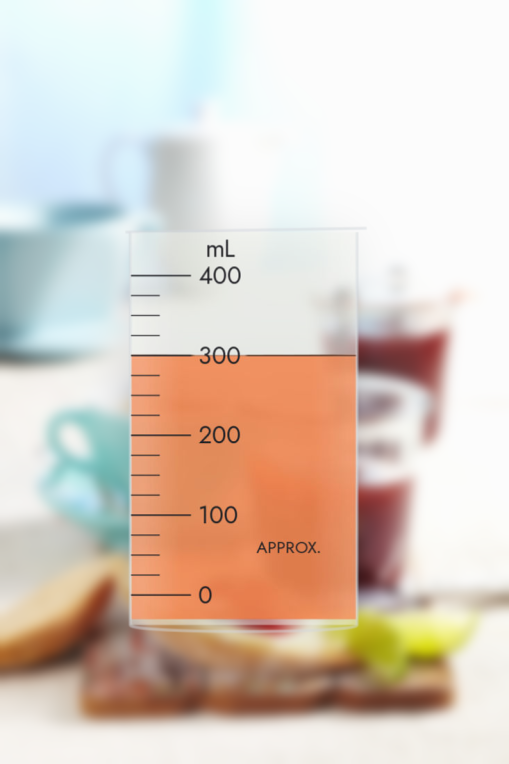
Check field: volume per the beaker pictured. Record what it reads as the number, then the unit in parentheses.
300 (mL)
